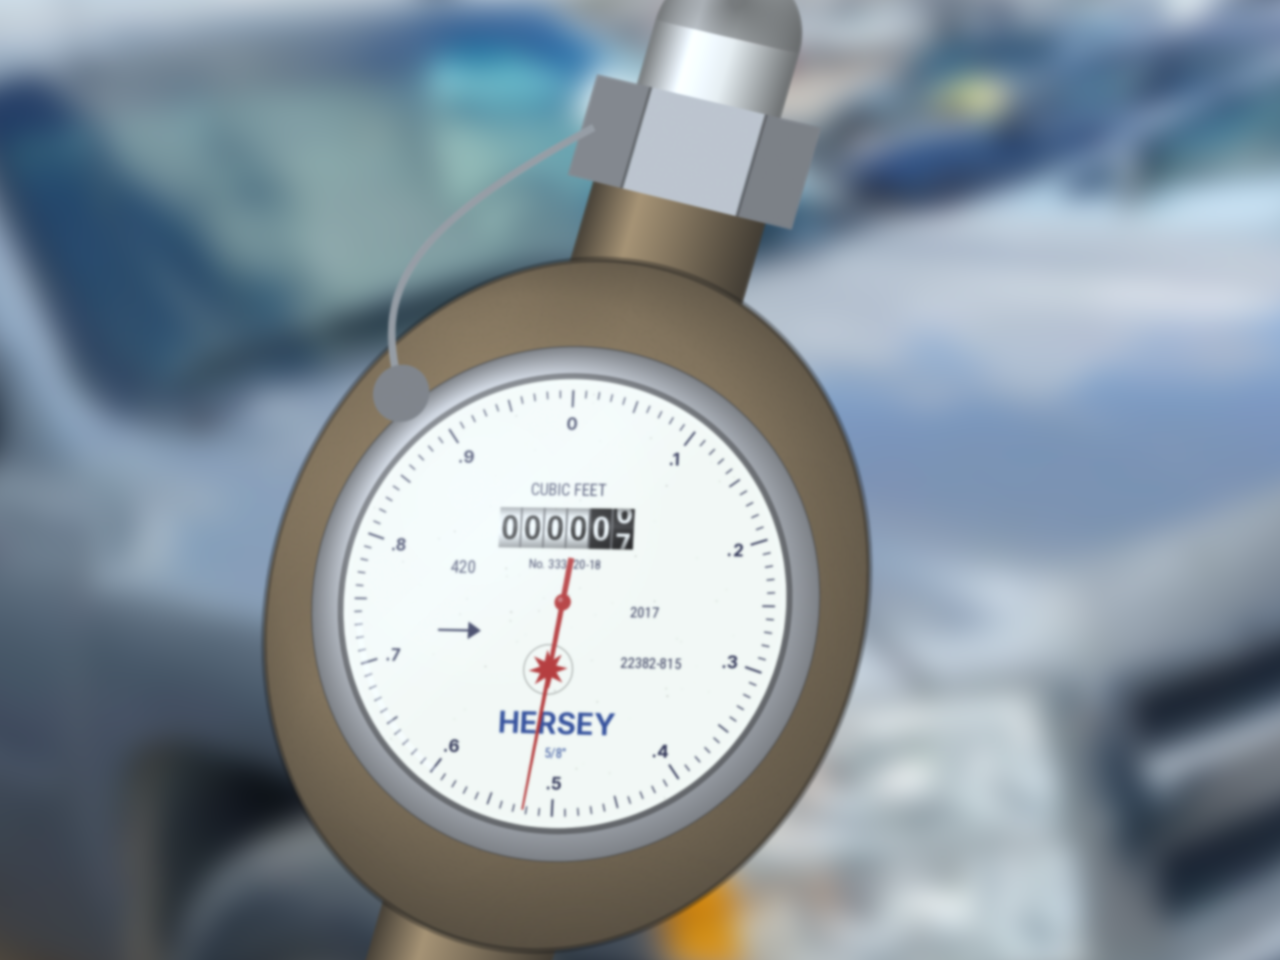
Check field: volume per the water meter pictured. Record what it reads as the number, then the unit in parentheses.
6.52 (ft³)
